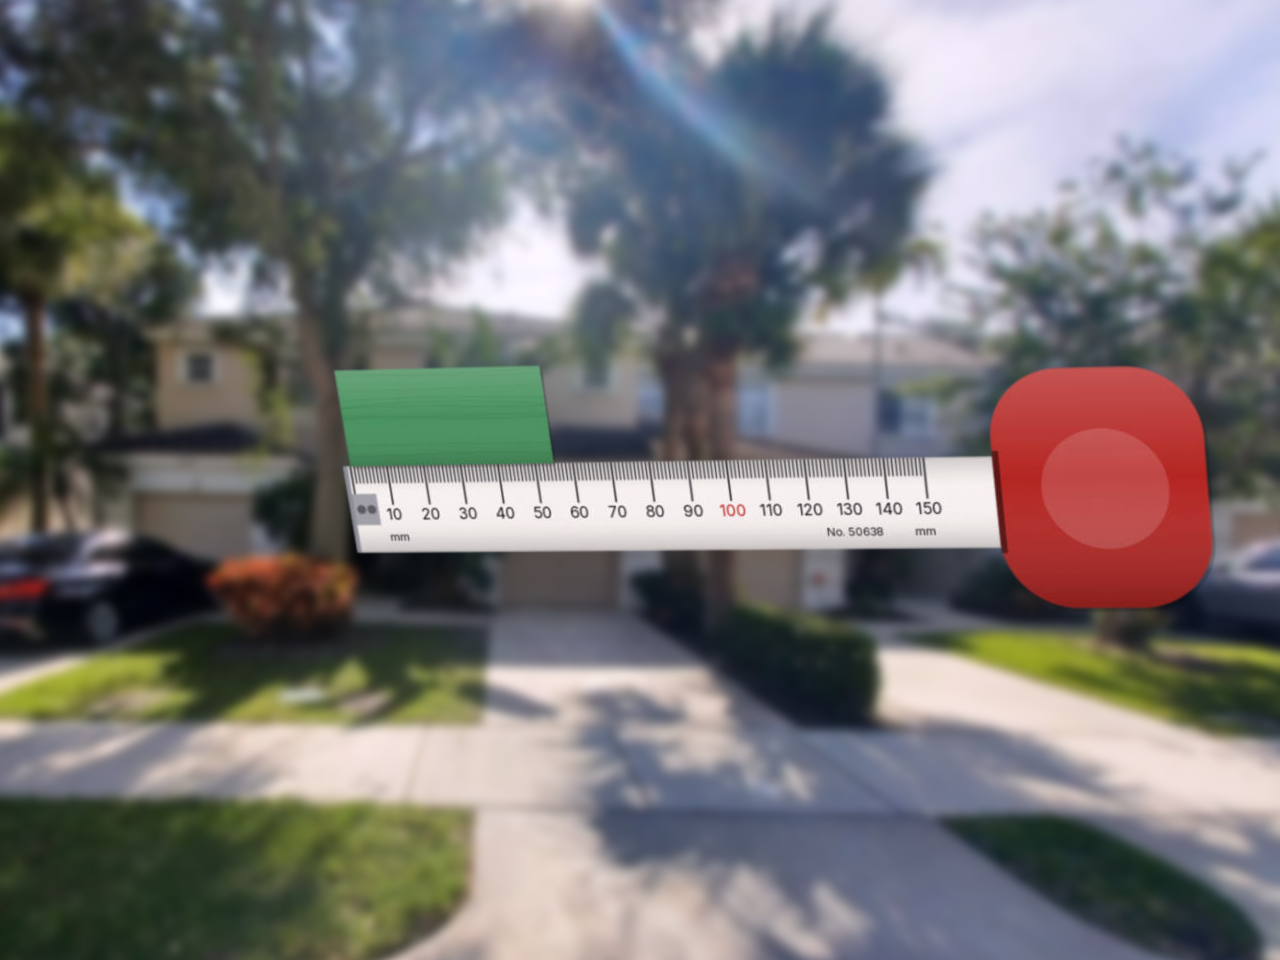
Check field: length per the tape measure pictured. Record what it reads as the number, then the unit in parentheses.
55 (mm)
